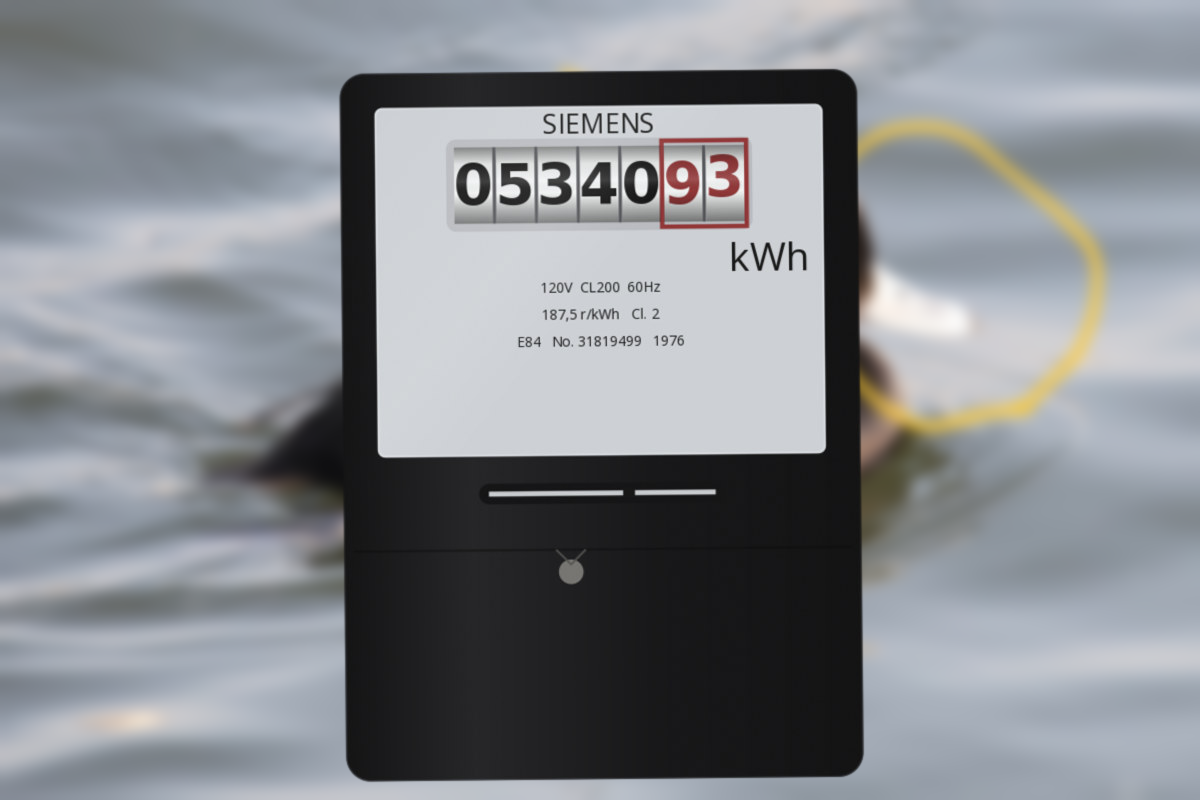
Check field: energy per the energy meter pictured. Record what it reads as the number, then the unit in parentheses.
5340.93 (kWh)
